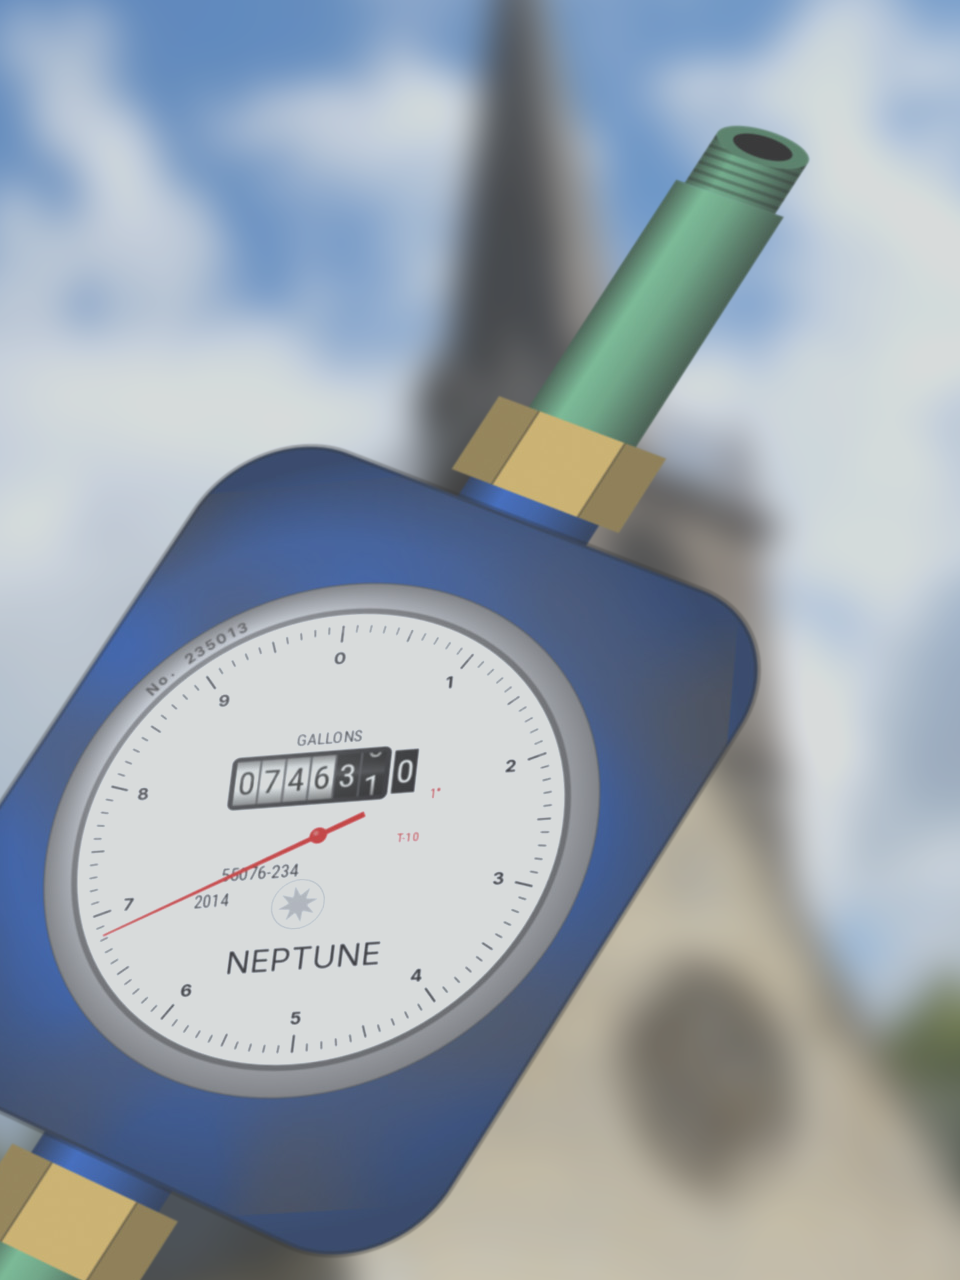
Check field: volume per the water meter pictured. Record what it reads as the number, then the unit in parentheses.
746306.8 (gal)
